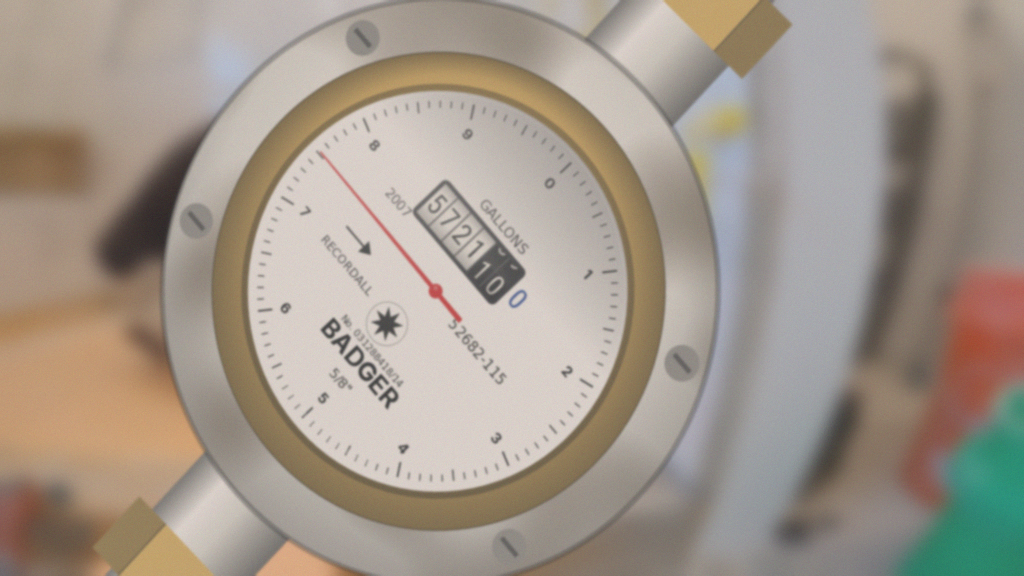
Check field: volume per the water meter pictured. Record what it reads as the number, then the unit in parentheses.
5721097.5 (gal)
